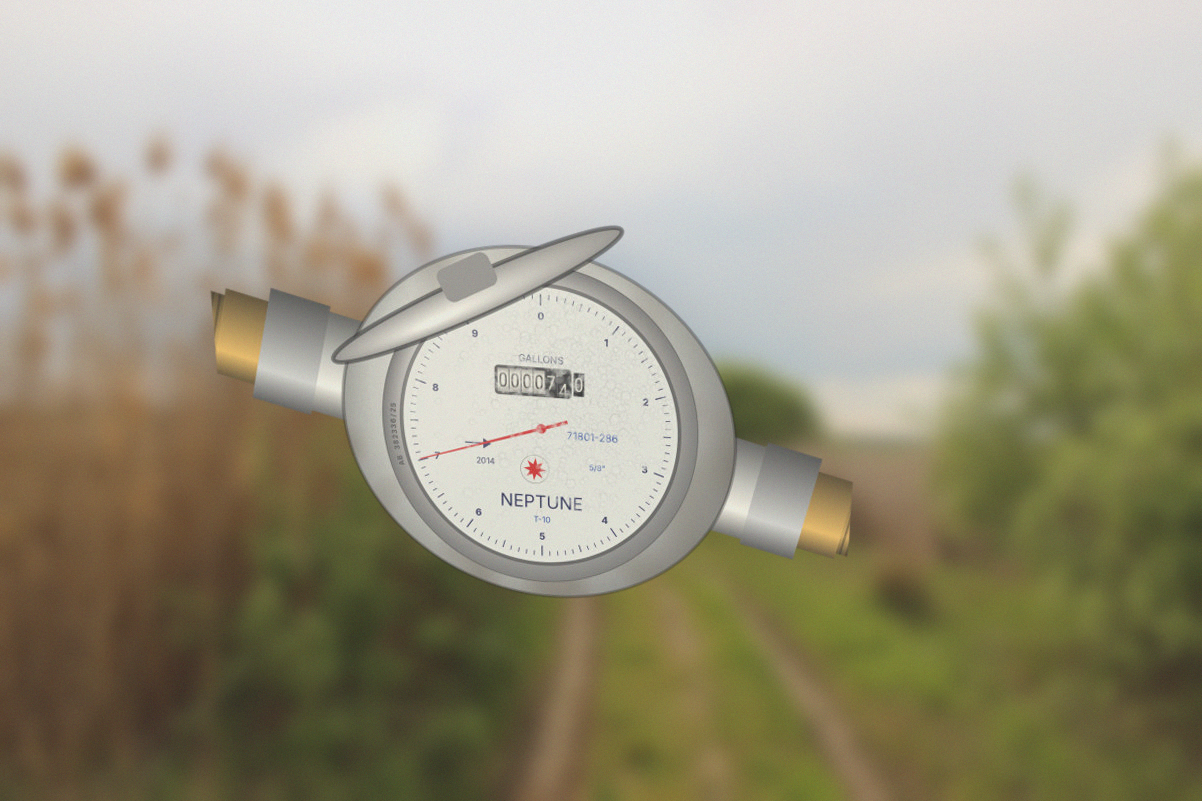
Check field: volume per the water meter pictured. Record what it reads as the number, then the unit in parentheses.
737.0 (gal)
